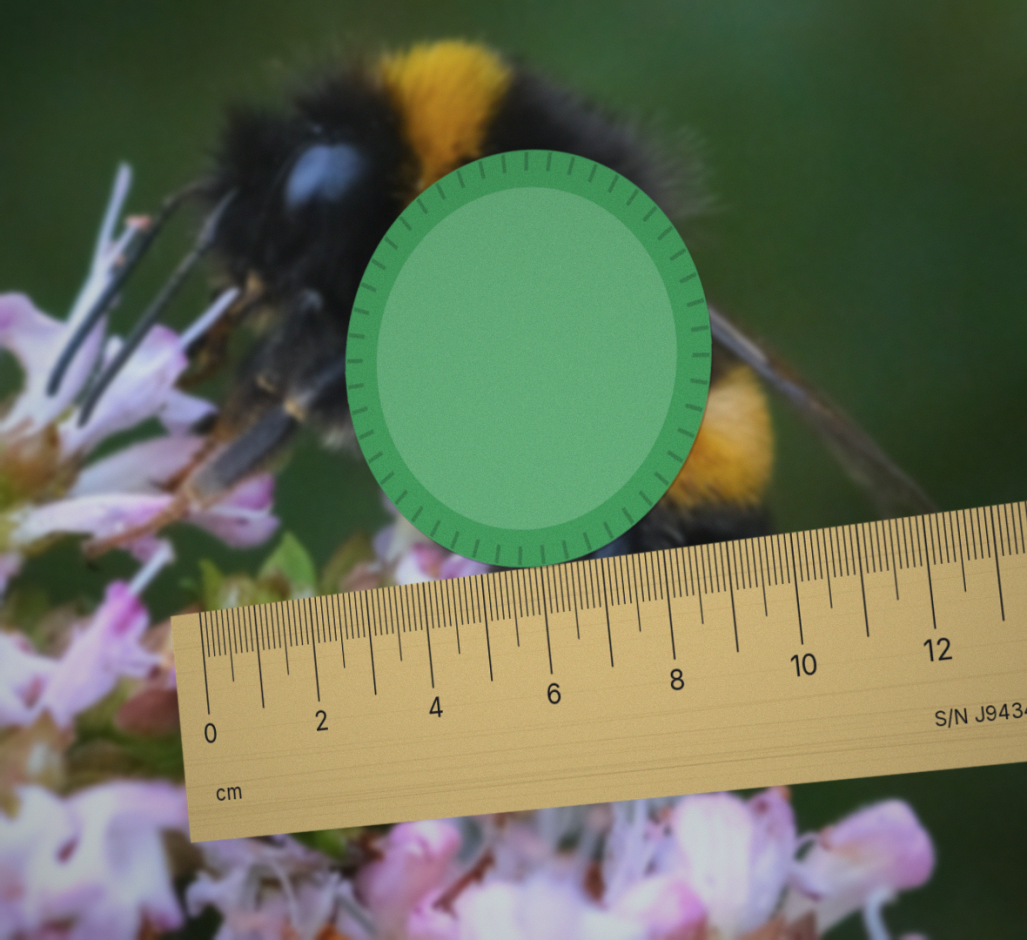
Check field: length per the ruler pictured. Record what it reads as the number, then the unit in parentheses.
6.1 (cm)
